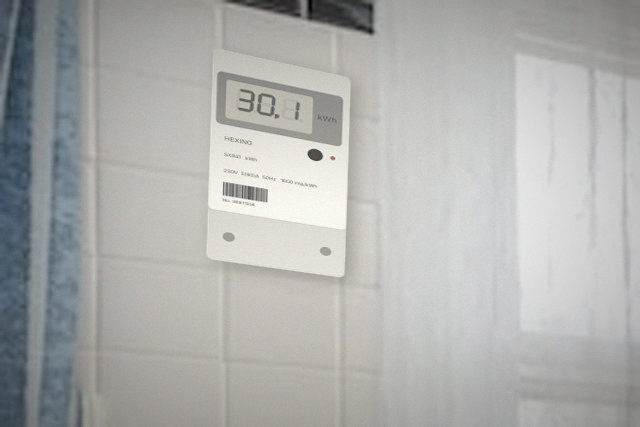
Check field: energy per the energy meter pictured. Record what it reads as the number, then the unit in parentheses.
30.1 (kWh)
